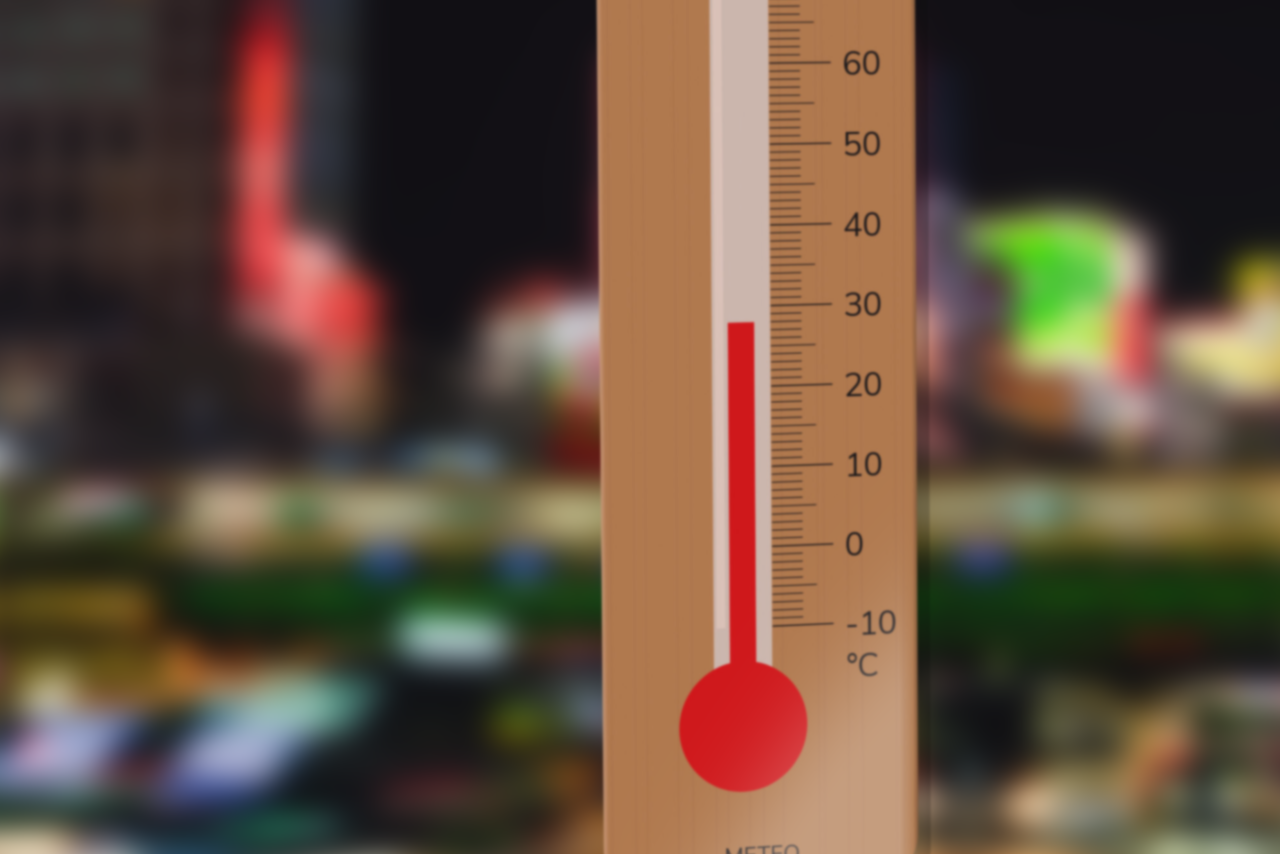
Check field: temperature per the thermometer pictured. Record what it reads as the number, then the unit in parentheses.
28 (°C)
